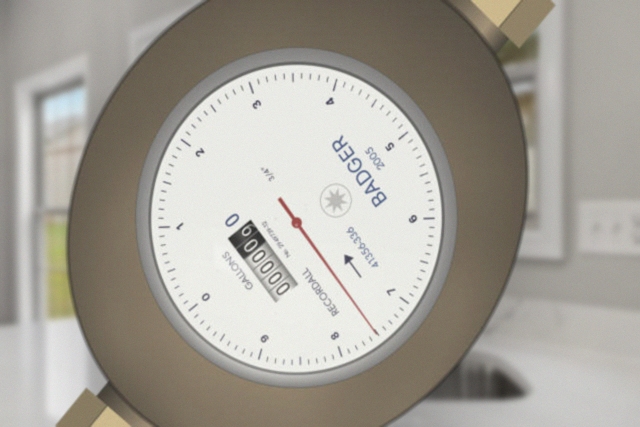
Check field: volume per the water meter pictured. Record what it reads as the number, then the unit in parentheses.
87.5 (gal)
